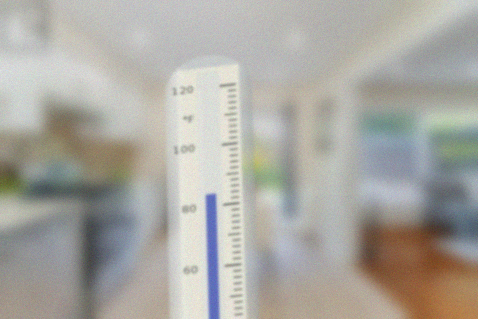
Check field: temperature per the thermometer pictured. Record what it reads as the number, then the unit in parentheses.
84 (°F)
